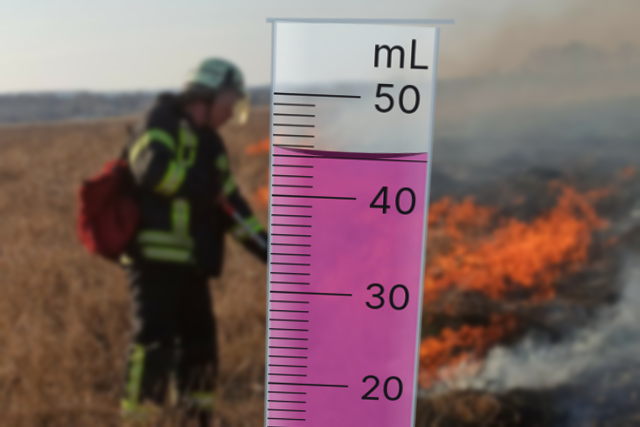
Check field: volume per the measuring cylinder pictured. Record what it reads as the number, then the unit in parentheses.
44 (mL)
